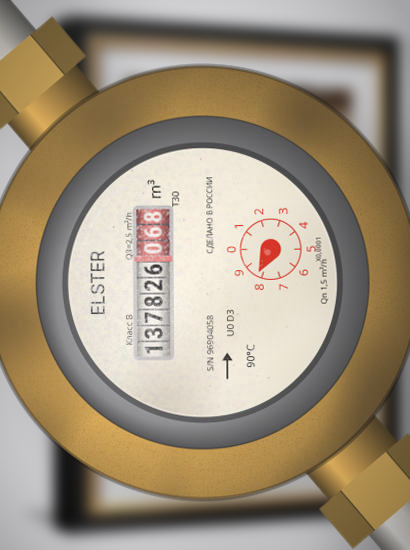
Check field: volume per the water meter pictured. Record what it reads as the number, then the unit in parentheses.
137826.0688 (m³)
